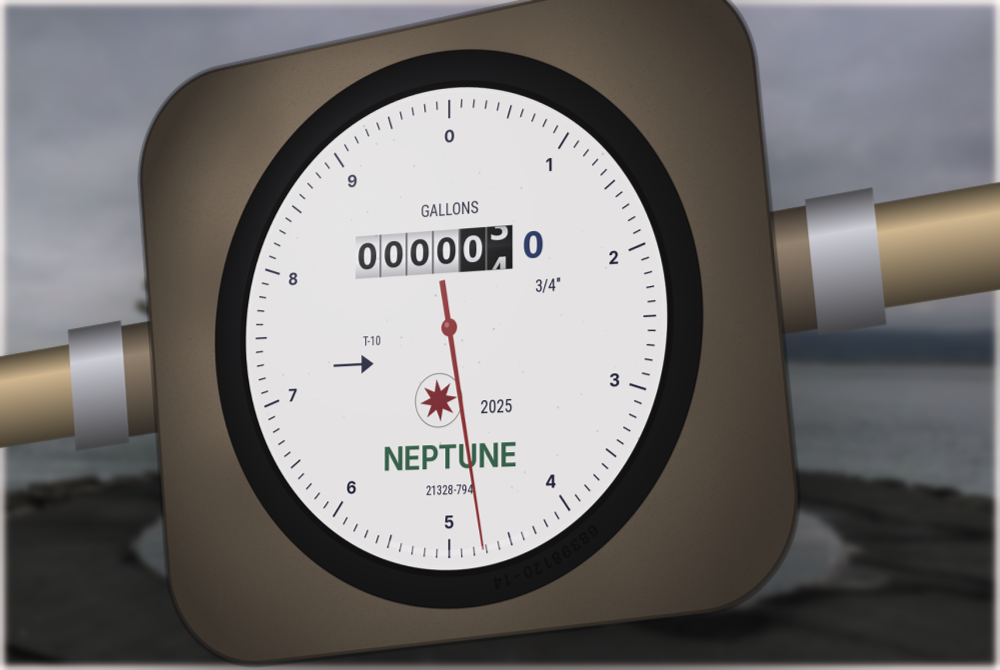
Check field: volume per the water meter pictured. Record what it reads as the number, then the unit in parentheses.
34.7 (gal)
